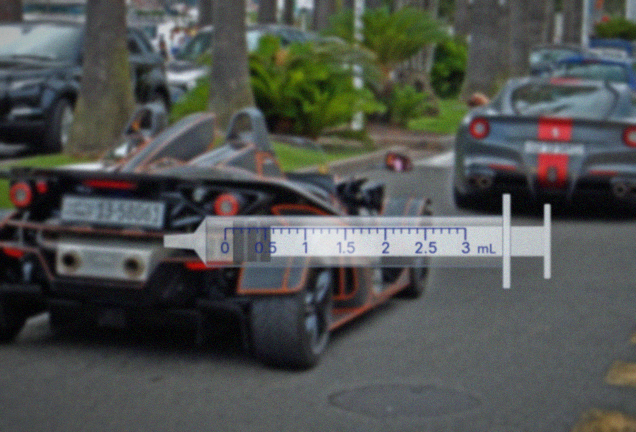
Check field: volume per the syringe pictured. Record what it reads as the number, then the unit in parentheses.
0.1 (mL)
